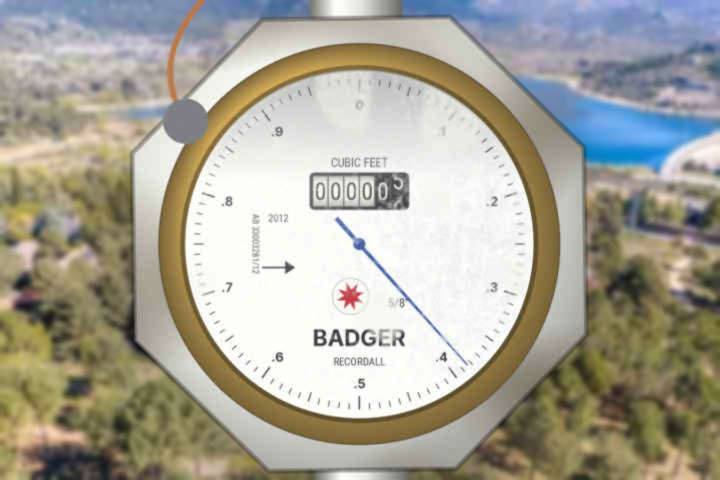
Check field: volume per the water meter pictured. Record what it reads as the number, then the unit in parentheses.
5.38 (ft³)
